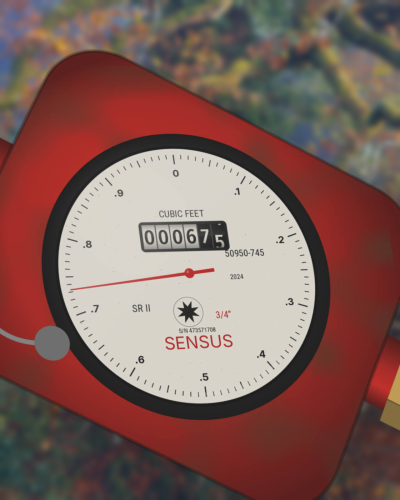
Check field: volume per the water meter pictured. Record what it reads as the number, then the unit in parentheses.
674.73 (ft³)
